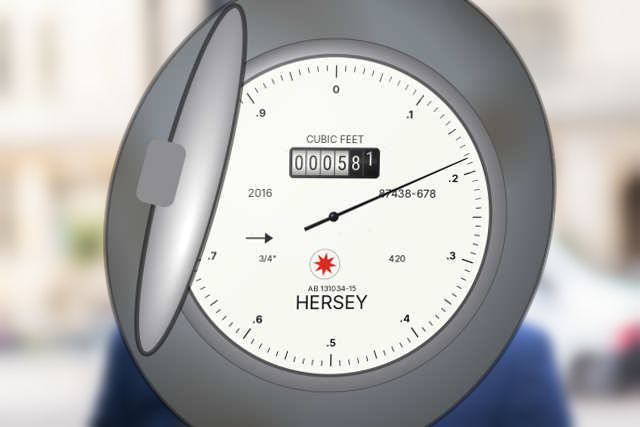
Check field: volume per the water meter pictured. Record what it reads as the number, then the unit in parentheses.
581.18 (ft³)
